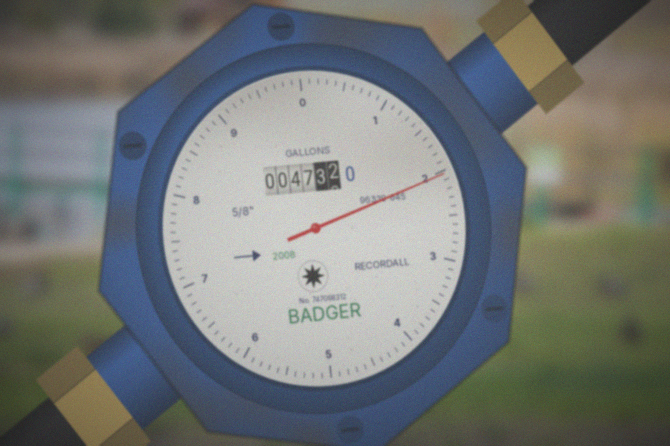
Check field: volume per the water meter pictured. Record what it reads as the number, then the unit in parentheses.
47322.0 (gal)
